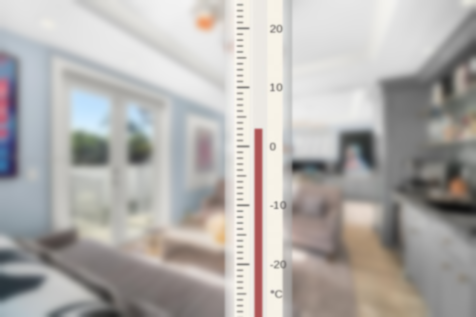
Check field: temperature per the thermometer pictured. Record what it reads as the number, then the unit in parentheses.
3 (°C)
